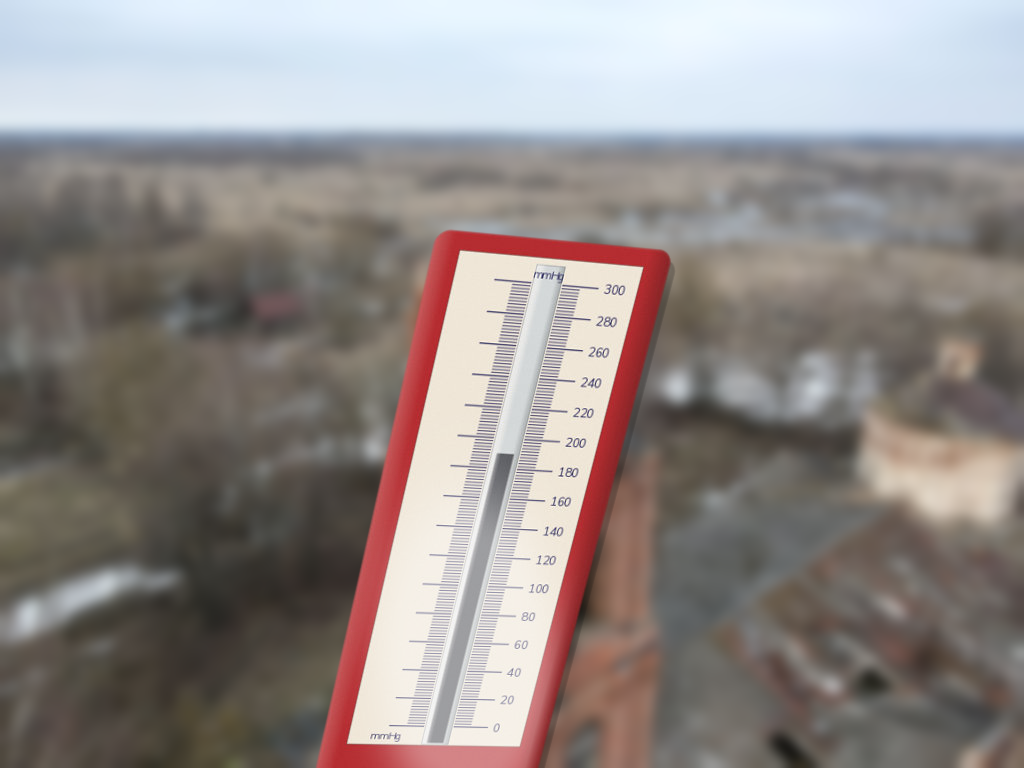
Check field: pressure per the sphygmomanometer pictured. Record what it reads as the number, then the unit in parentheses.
190 (mmHg)
